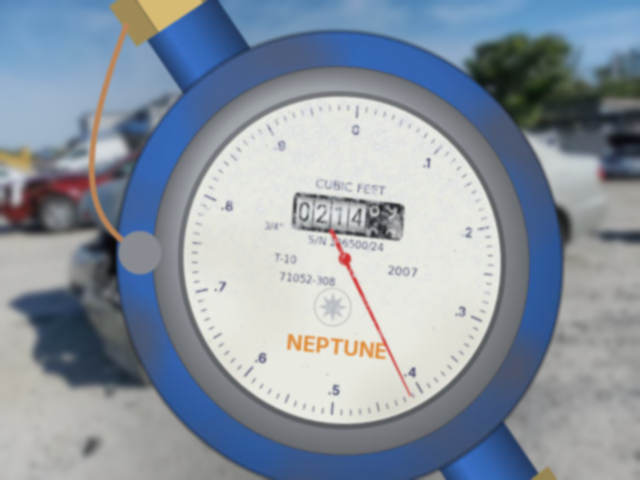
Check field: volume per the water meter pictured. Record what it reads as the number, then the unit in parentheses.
21489.41 (ft³)
